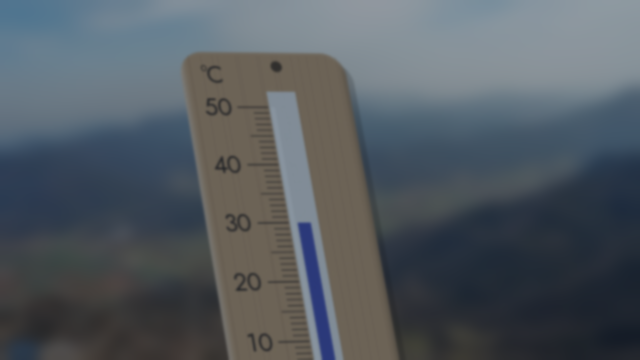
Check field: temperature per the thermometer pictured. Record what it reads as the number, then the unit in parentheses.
30 (°C)
